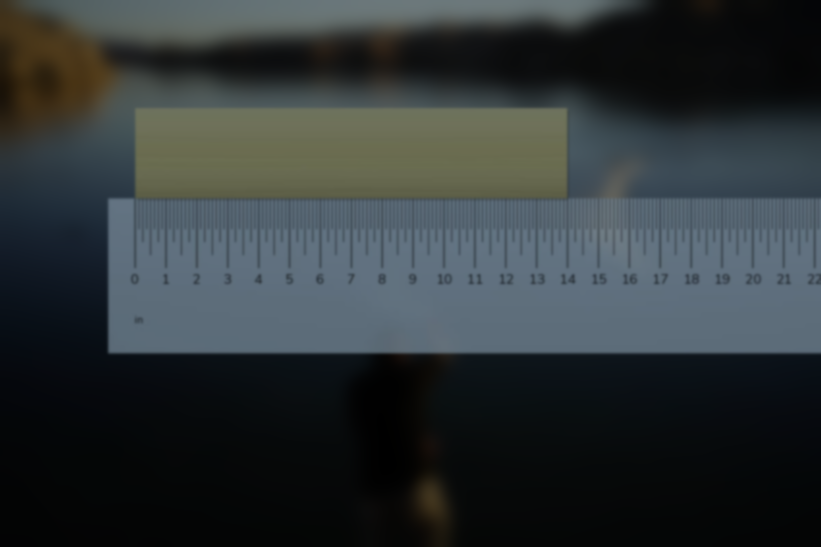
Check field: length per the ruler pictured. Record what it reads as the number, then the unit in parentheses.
14 (in)
